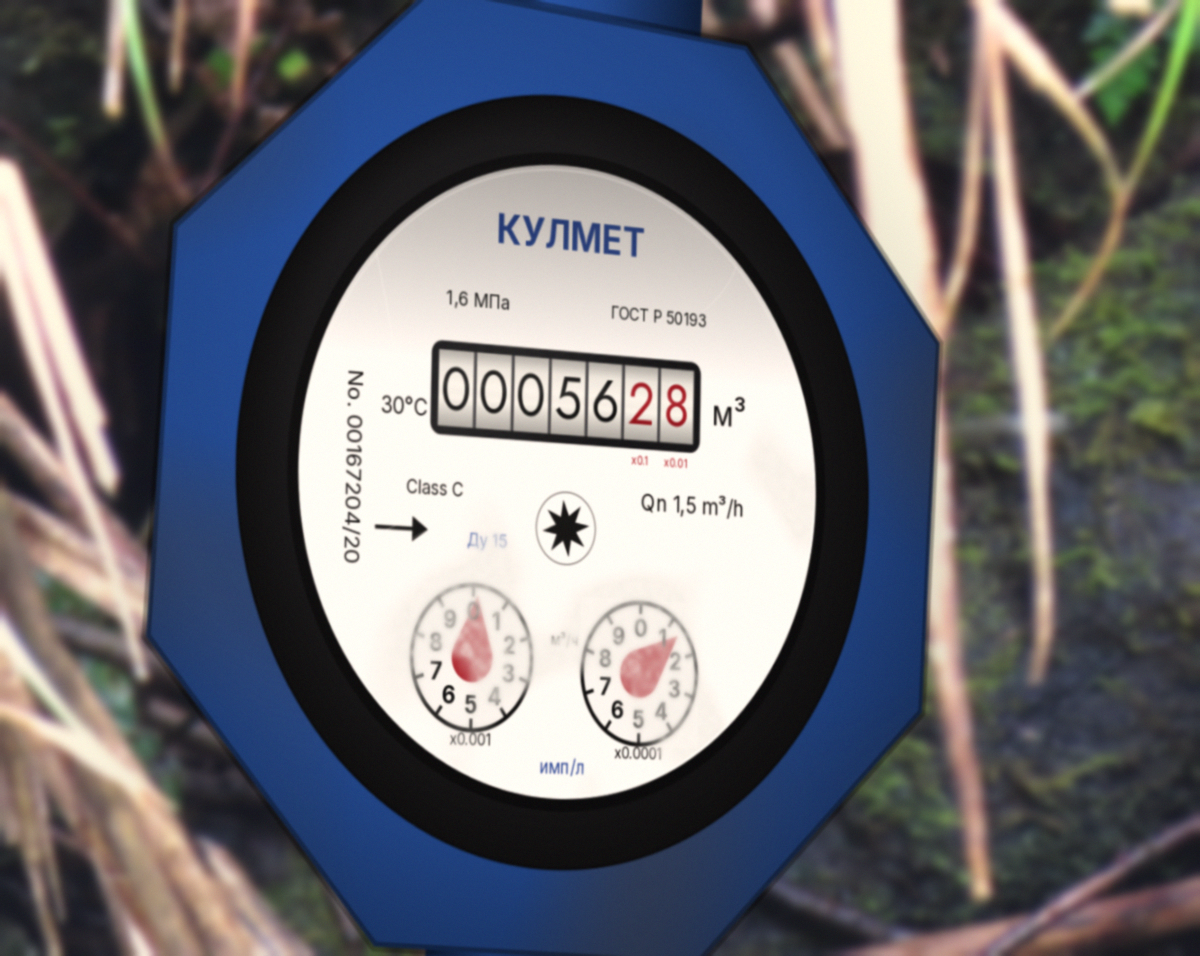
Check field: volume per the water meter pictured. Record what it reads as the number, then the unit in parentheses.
56.2801 (m³)
